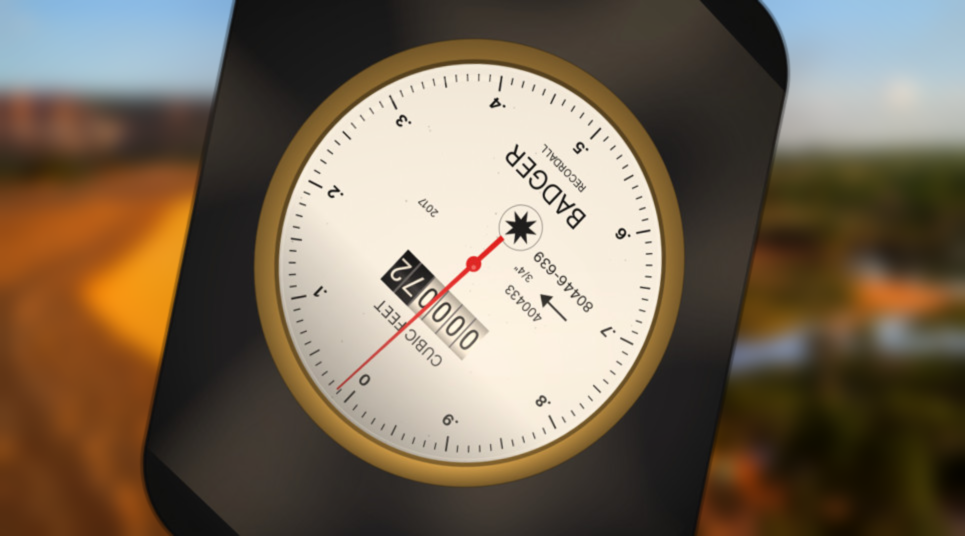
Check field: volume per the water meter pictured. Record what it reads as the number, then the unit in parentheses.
72.01 (ft³)
